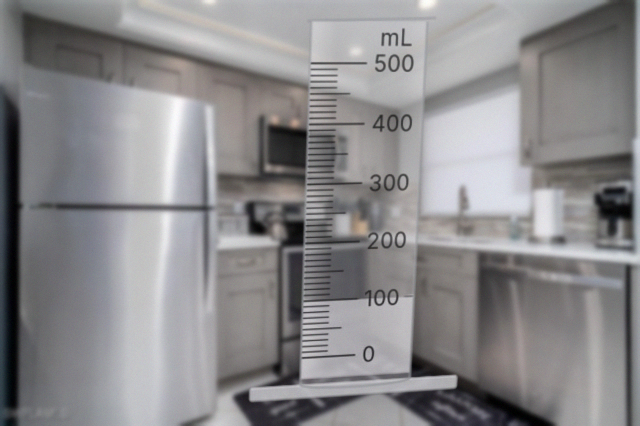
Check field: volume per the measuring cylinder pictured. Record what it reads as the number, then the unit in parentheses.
100 (mL)
